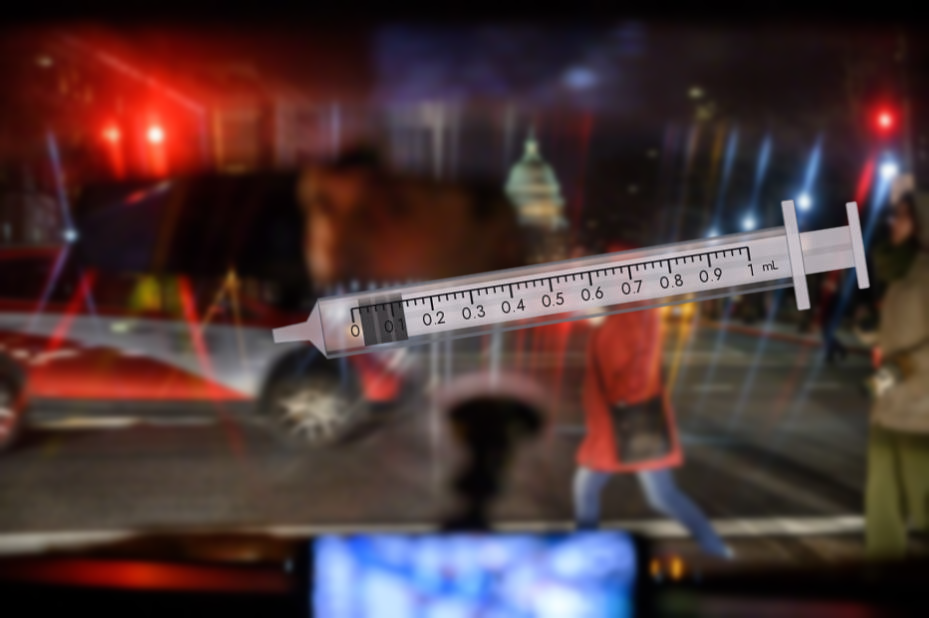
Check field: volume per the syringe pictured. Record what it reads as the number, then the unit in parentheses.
0.02 (mL)
